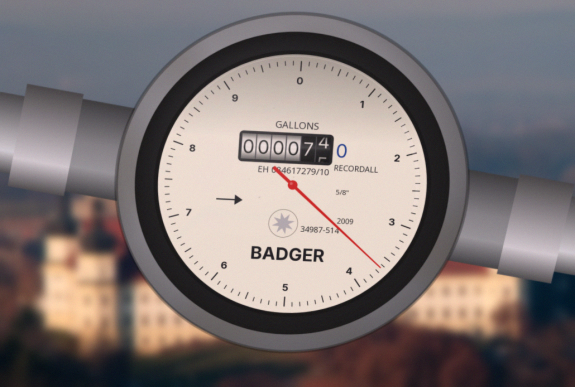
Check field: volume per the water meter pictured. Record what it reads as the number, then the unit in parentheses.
743.6 (gal)
